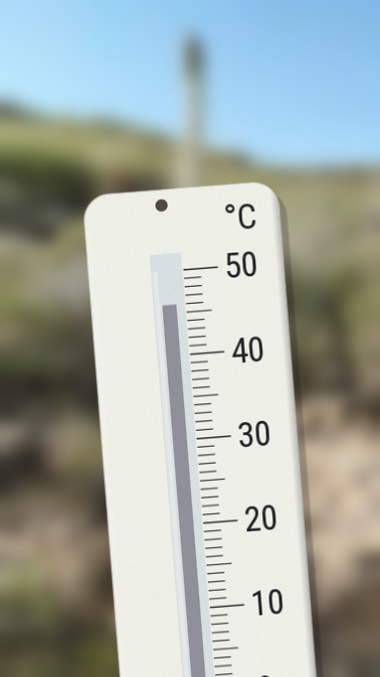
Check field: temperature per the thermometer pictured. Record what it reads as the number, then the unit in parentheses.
46 (°C)
